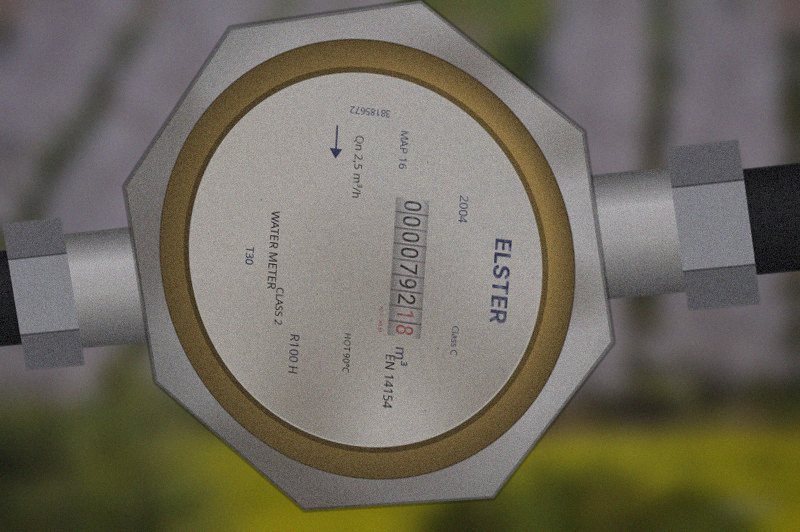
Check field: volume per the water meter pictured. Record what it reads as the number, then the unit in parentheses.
792.18 (m³)
